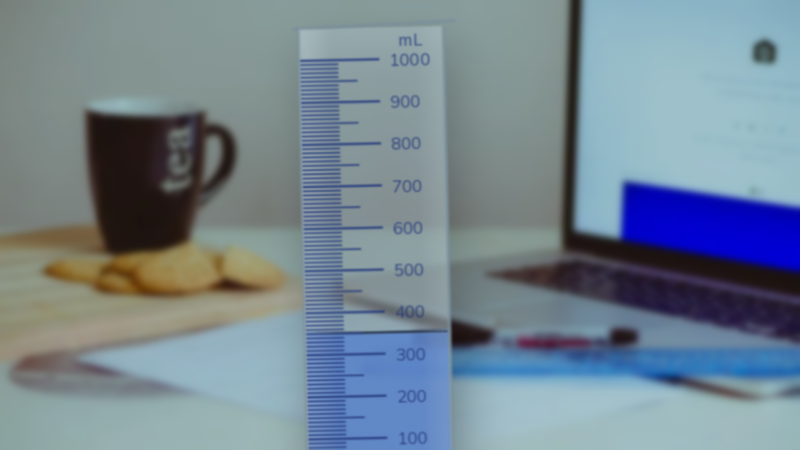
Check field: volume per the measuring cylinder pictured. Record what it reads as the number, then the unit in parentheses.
350 (mL)
